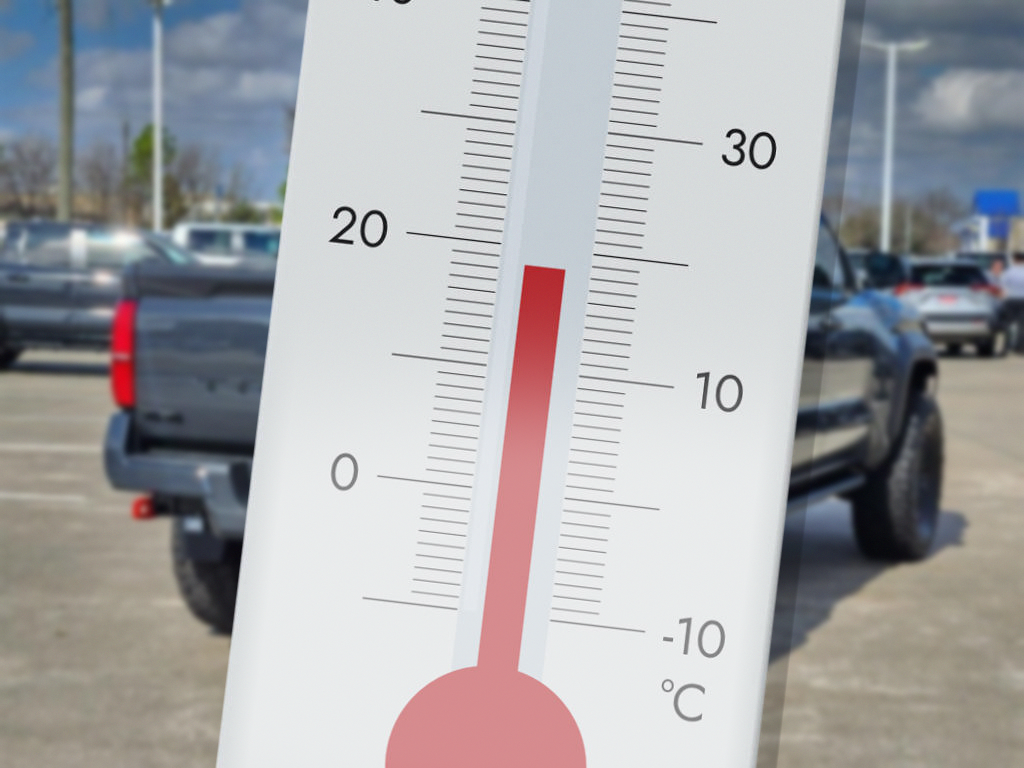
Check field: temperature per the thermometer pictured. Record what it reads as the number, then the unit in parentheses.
18.5 (°C)
